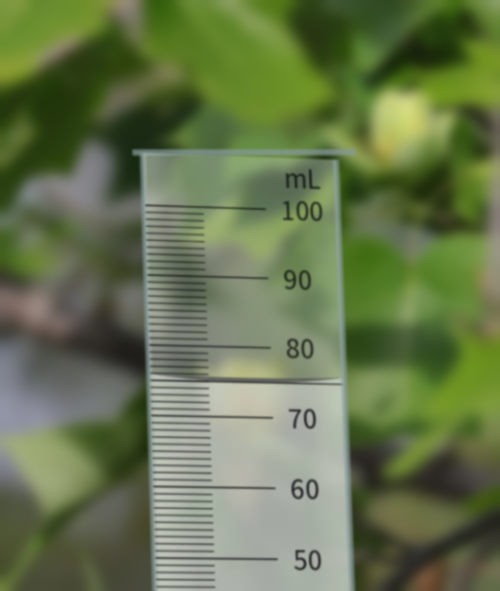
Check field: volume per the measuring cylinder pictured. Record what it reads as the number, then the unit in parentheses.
75 (mL)
